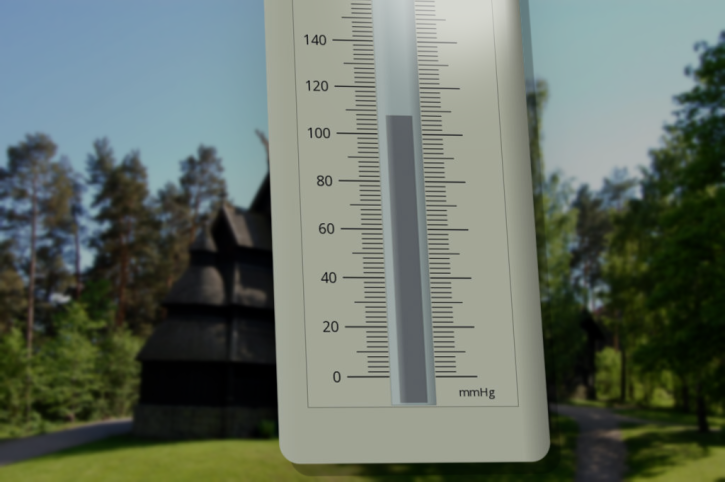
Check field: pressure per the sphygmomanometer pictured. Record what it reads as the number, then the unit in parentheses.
108 (mmHg)
